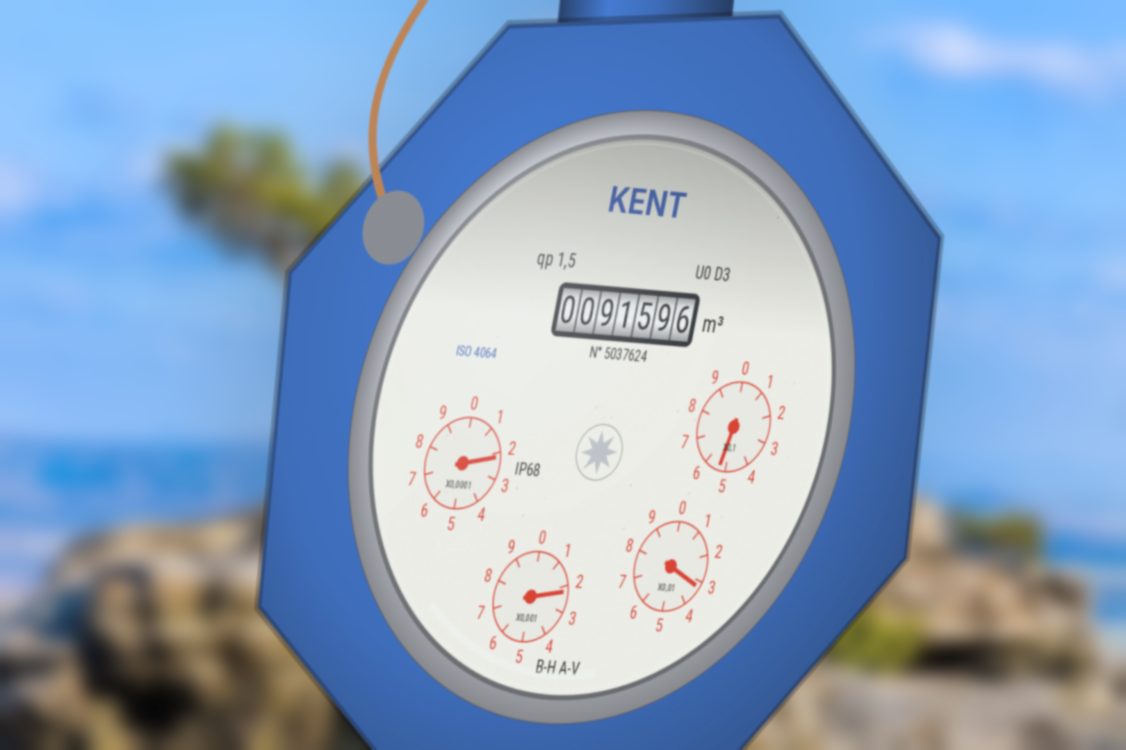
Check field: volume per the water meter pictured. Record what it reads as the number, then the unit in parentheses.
91596.5322 (m³)
